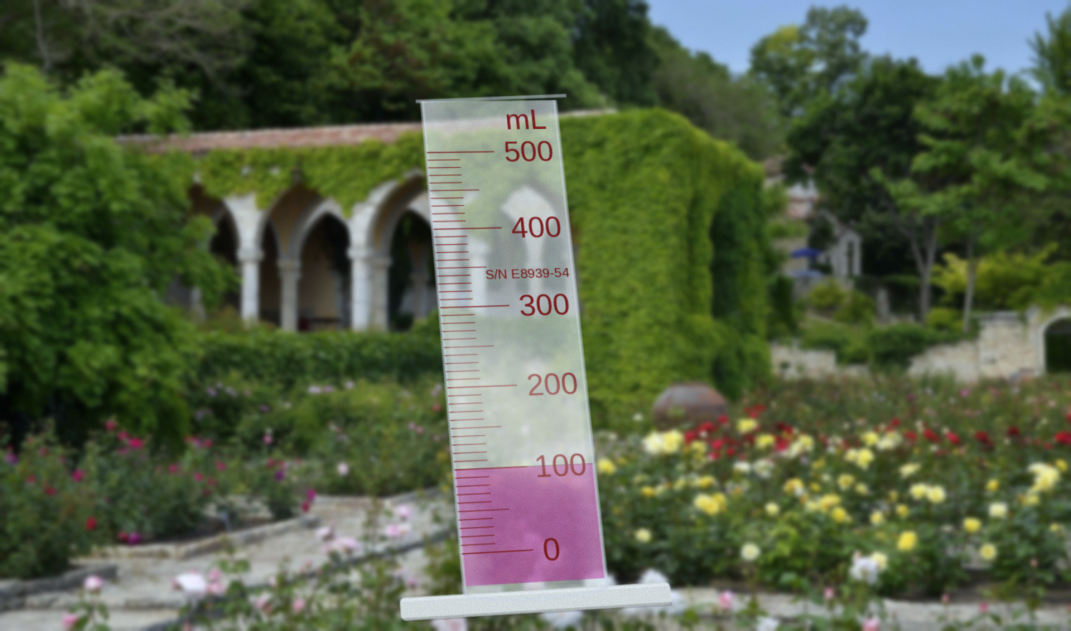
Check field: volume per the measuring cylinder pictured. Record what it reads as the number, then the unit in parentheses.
100 (mL)
